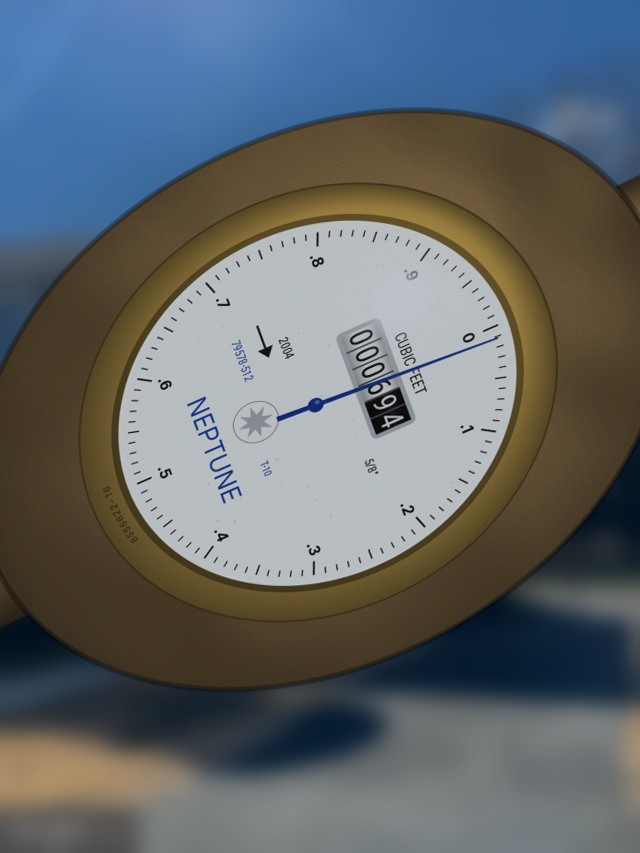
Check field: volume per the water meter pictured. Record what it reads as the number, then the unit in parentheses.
694.01 (ft³)
